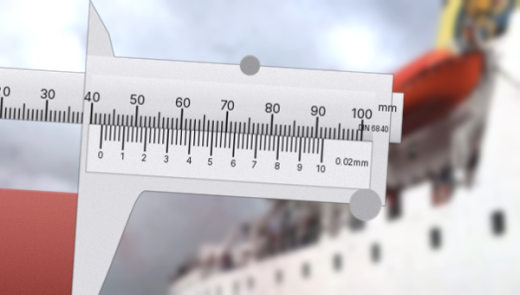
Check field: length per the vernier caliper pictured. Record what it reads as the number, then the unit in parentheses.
42.5 (mm)
